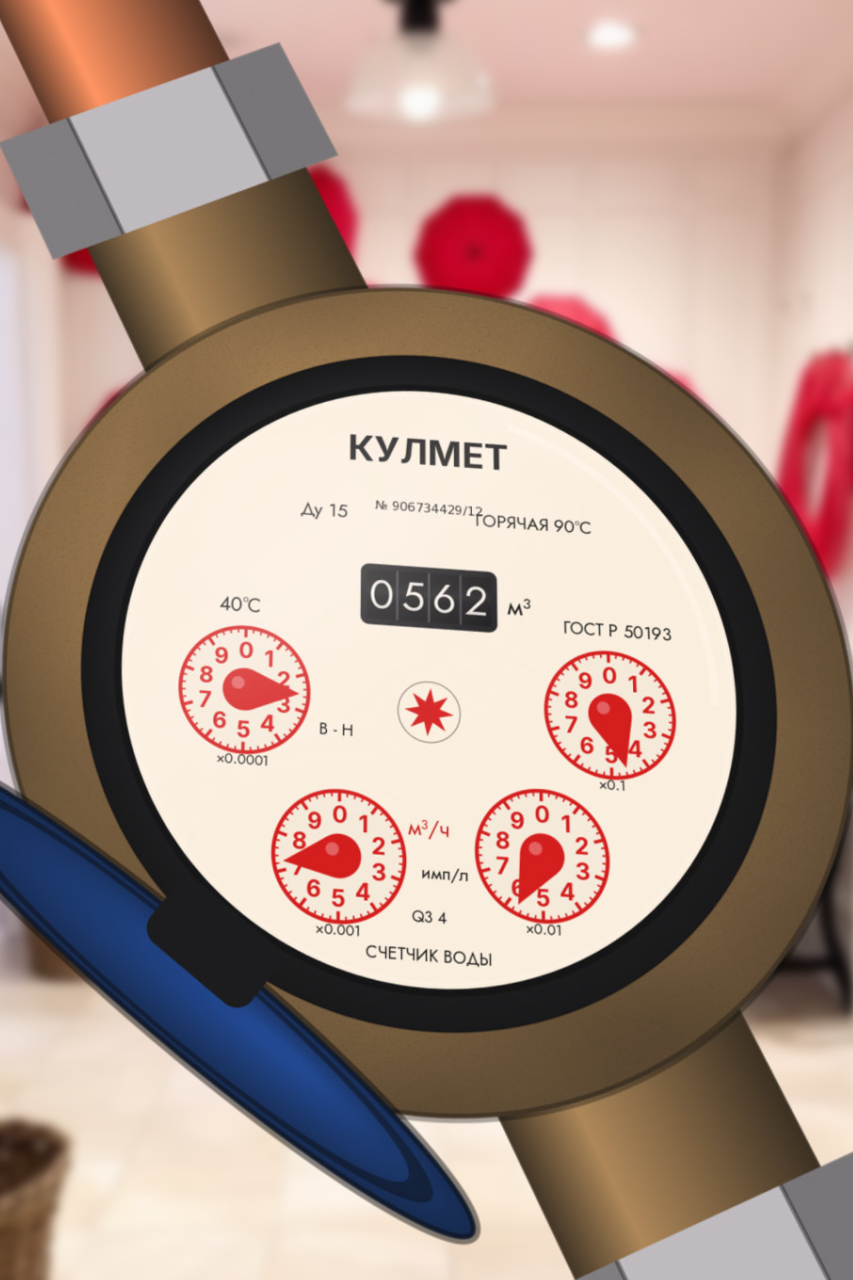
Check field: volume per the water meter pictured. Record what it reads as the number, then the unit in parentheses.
562.4572 (m³)
